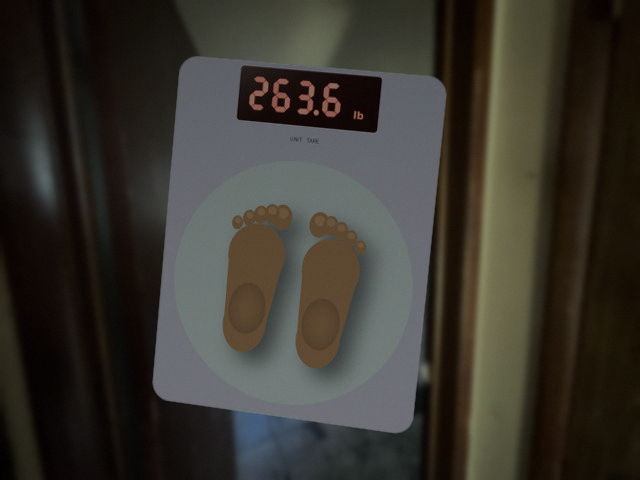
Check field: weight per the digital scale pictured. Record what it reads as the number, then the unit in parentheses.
263.6 (lb)
